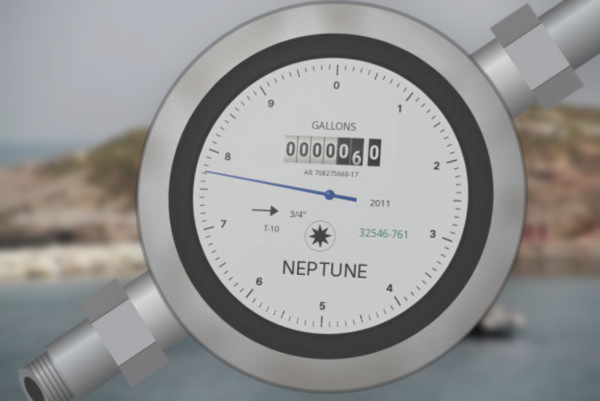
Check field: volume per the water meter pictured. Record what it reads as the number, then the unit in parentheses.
57.7 (gal)
